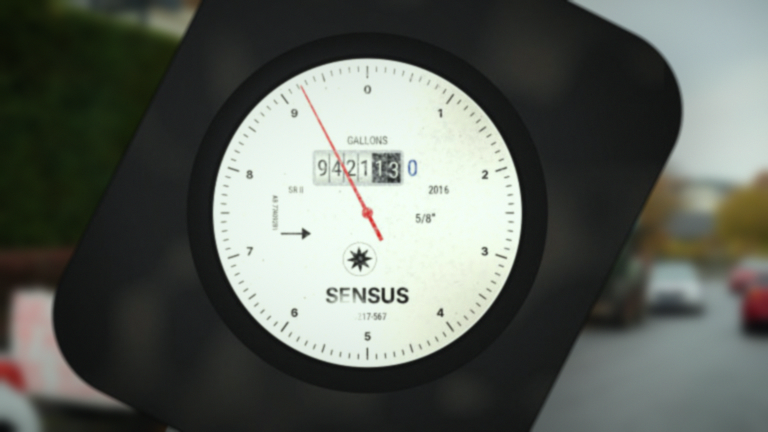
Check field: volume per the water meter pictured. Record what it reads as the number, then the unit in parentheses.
9421129.2 (gal)
